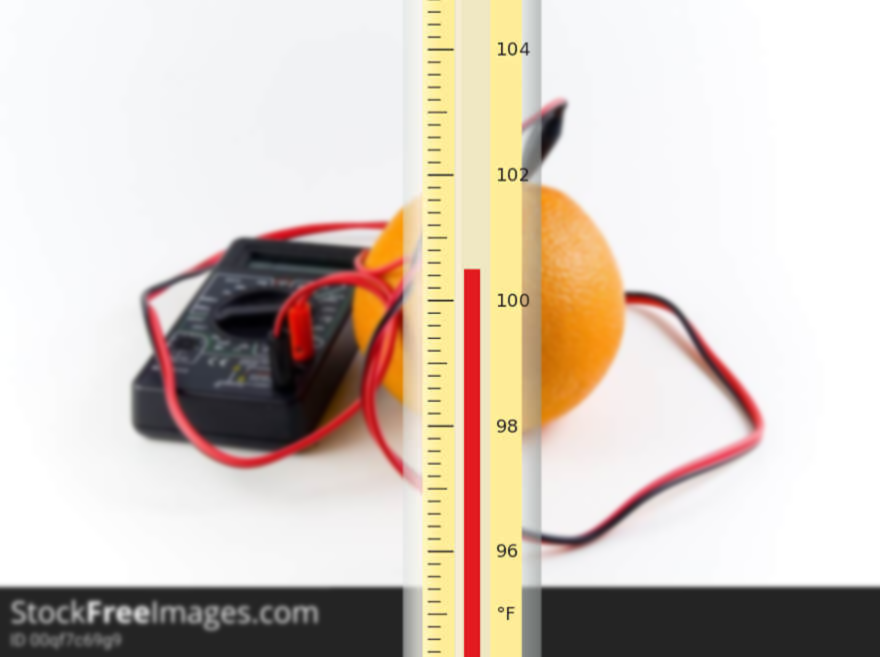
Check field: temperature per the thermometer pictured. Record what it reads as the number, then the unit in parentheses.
100.5 (°F)
